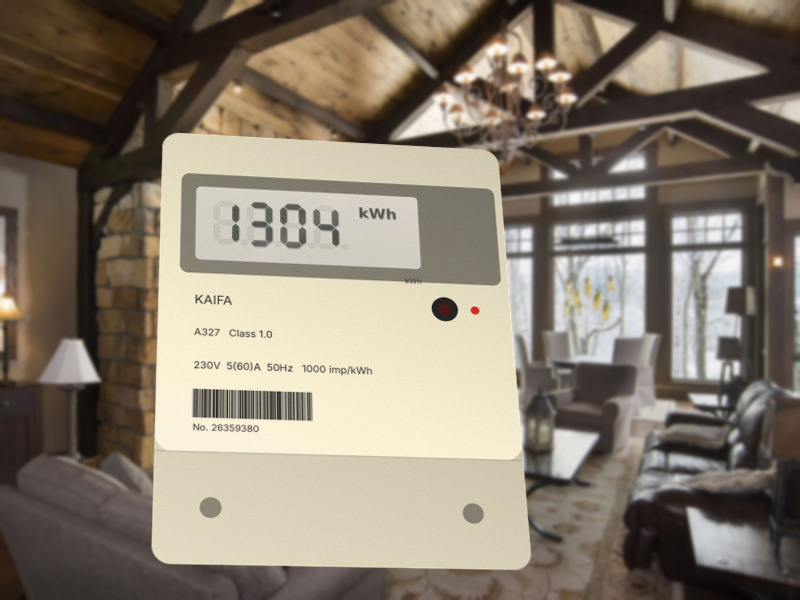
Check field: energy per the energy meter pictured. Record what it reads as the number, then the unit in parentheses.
1304 (kWh)
